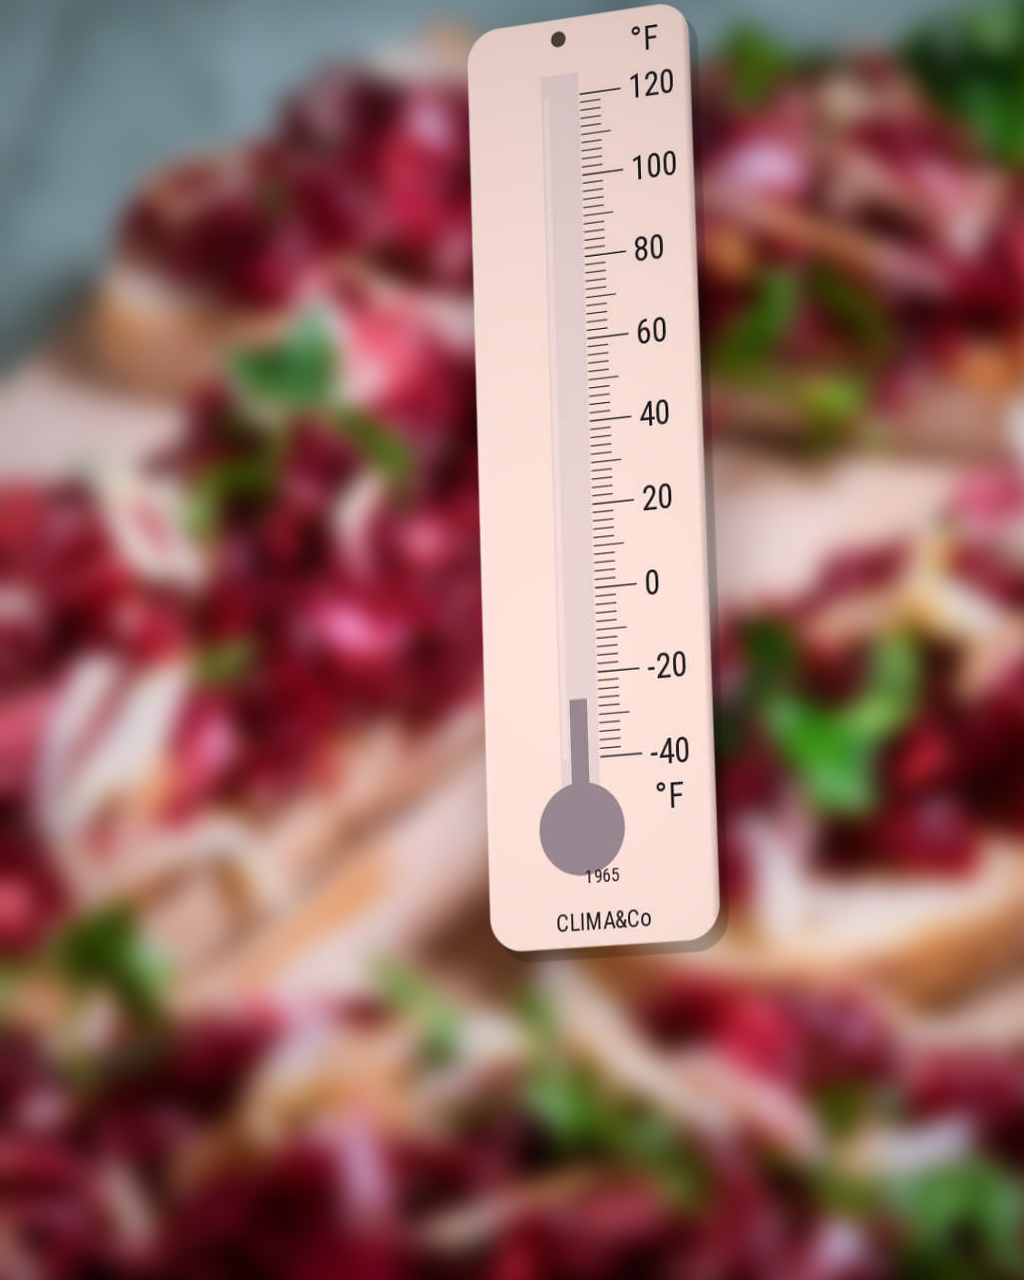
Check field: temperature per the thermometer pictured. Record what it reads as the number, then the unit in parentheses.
-26 (°F)
